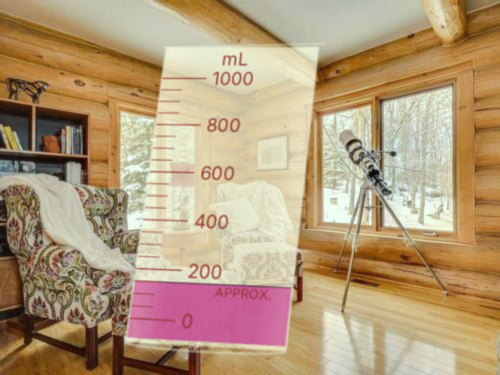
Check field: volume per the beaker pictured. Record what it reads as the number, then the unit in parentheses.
150 (mL)
